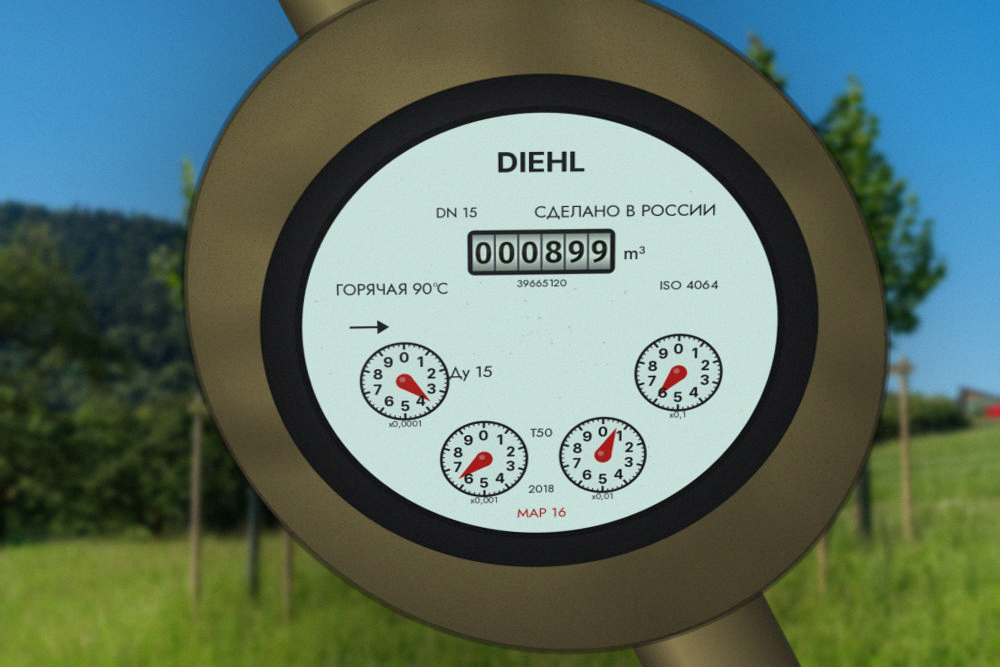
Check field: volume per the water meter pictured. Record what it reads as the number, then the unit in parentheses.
899.6063 (m³)
